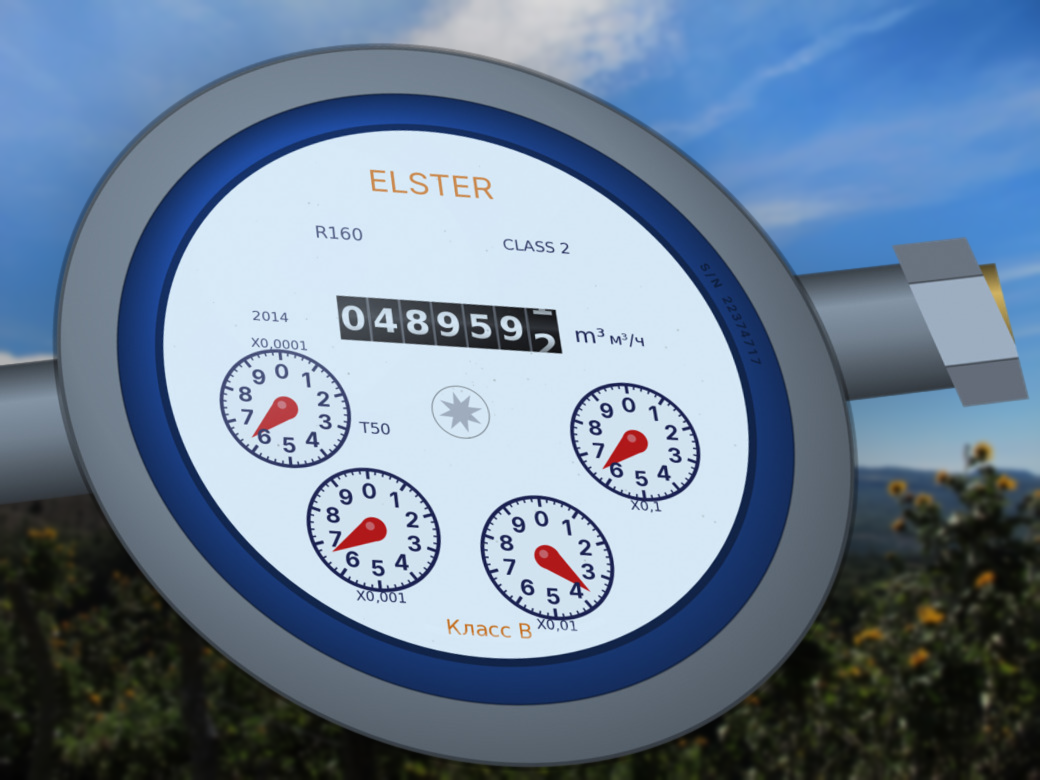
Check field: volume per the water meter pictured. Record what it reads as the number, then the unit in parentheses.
489591.6366 (m³)
